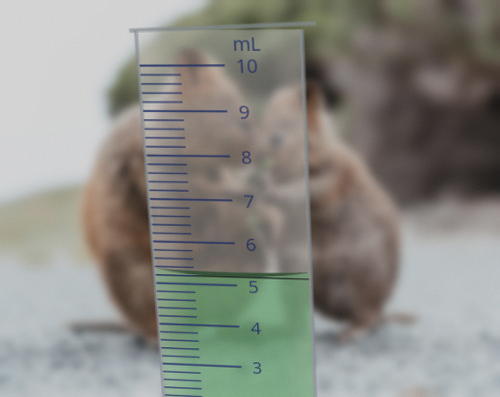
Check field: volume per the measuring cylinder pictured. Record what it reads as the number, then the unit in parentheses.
5.2 (mL)
